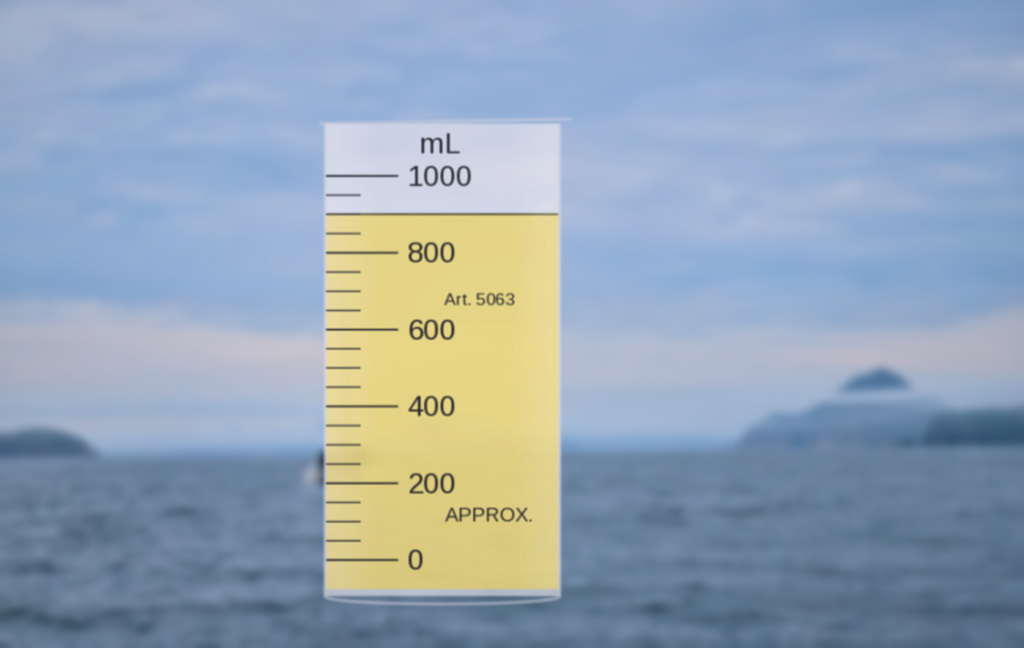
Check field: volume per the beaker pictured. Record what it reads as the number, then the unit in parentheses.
900 (mL)
